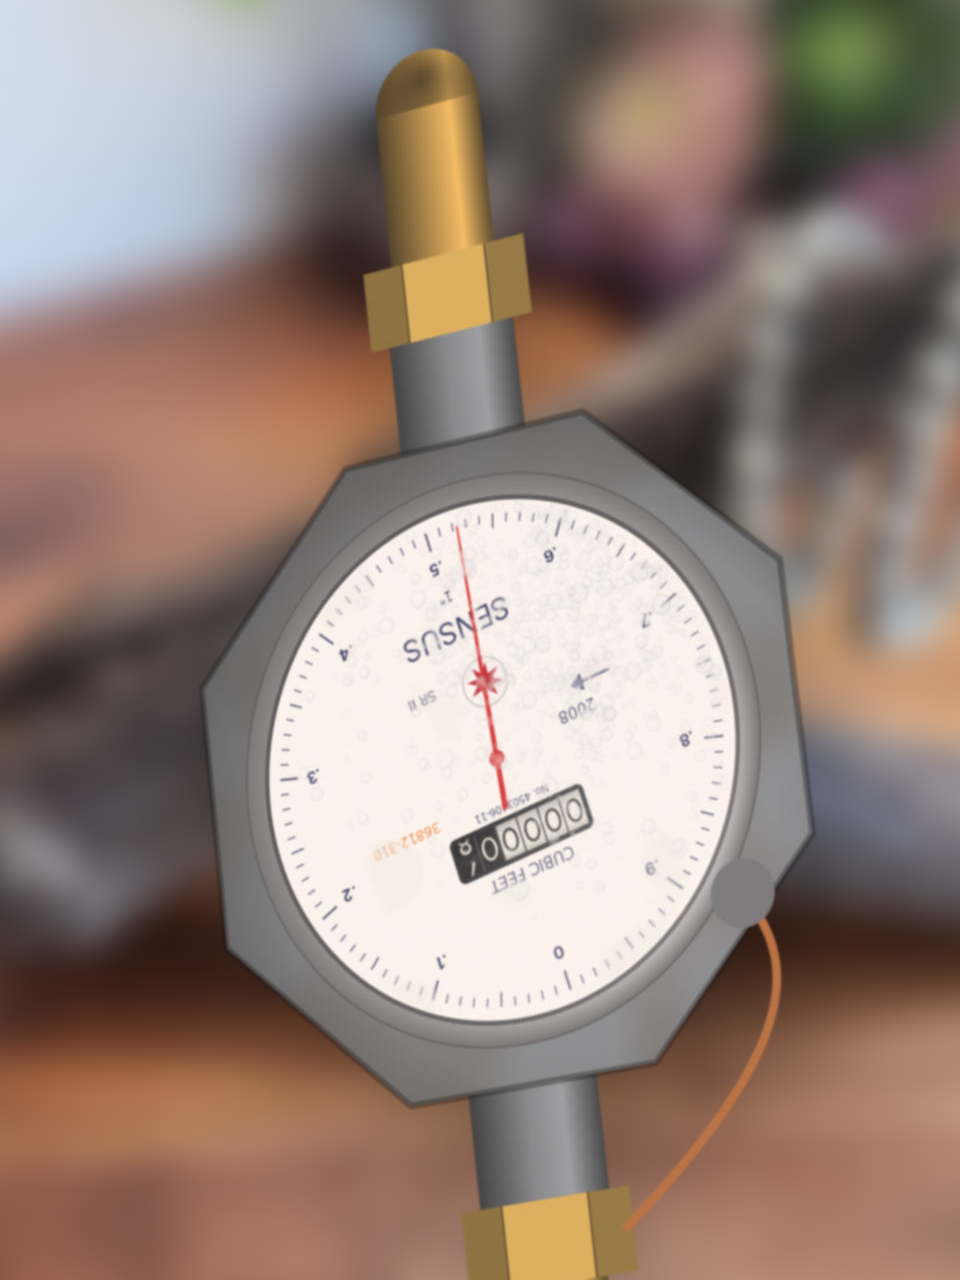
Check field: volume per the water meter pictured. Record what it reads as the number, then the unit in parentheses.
7.52 (ft³)
